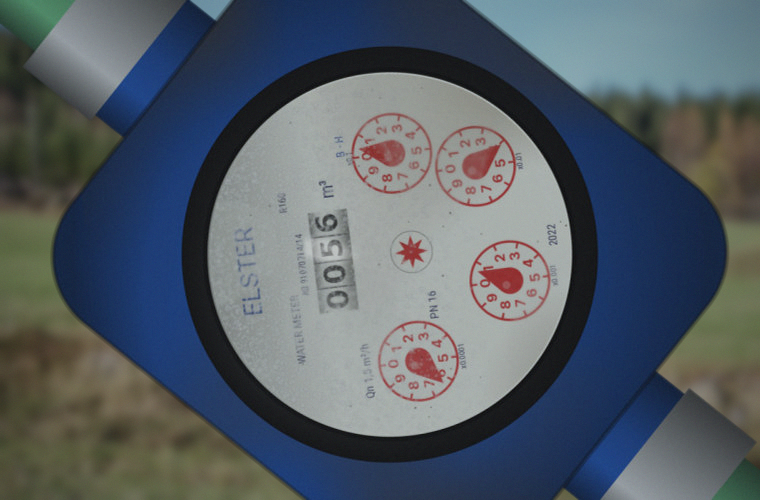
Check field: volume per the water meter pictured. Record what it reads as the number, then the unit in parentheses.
56.0406 (m³)
